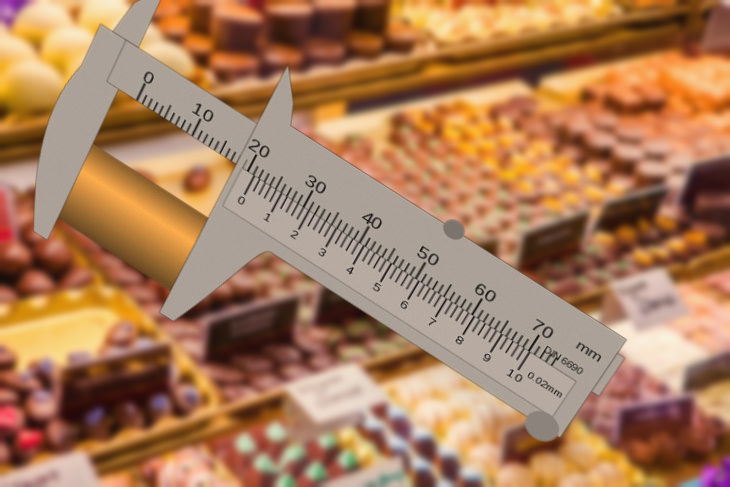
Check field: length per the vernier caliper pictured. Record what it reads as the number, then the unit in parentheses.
21.2 (mm)
